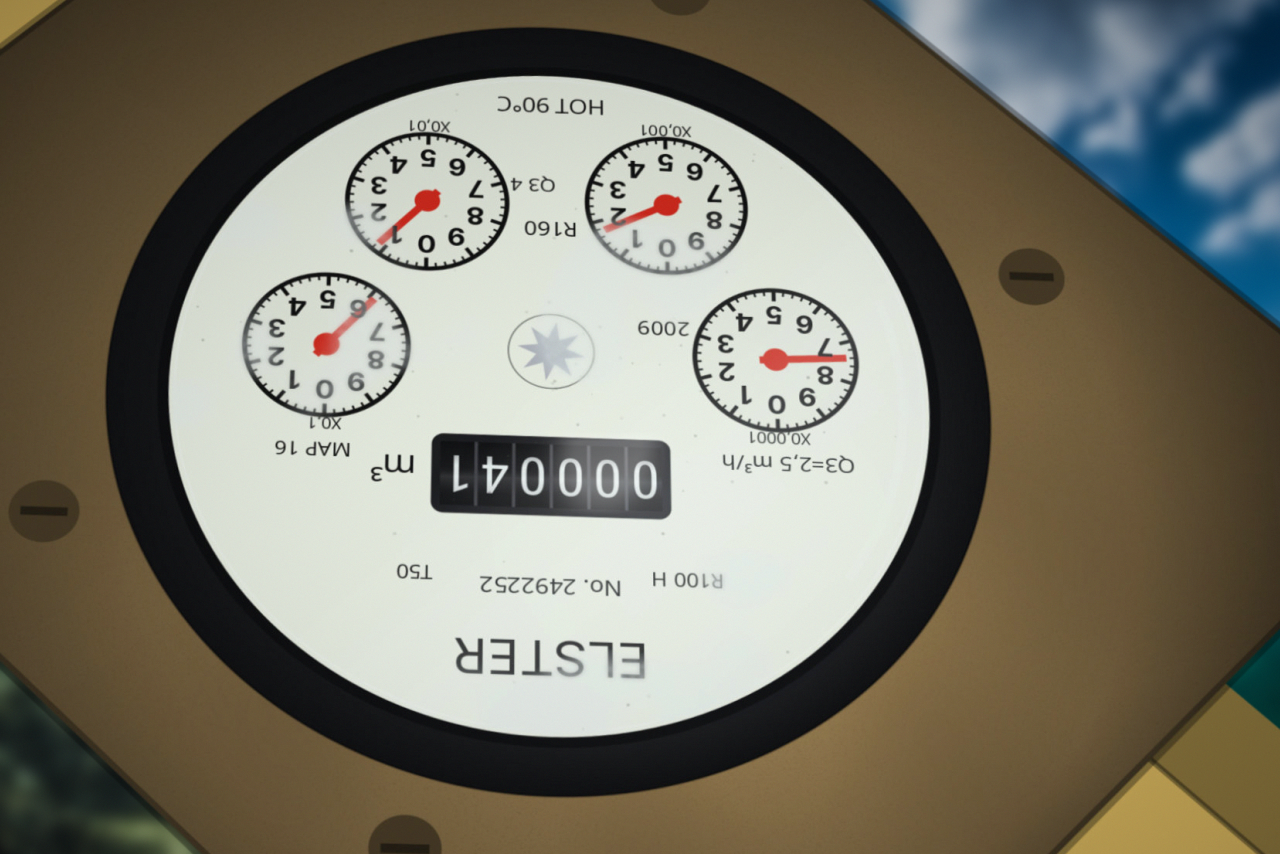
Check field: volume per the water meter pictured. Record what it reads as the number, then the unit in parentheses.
41.6117 (m³)
